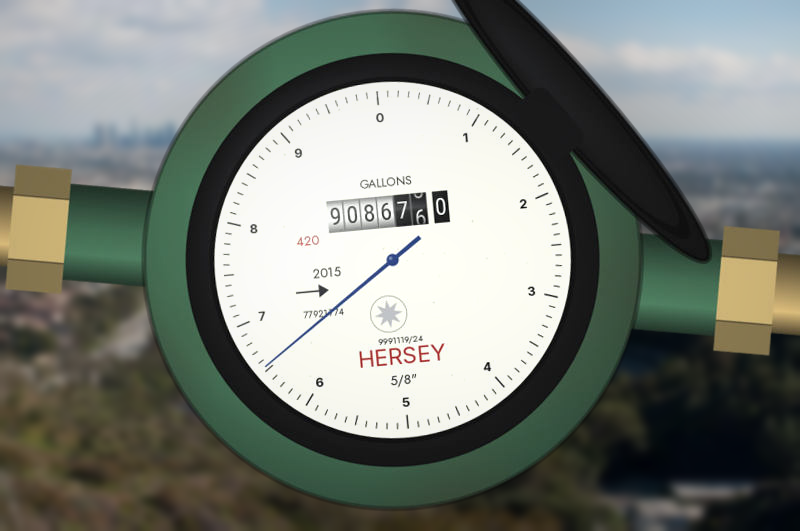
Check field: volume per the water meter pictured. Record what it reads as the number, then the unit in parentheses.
9086756.5 (gal)
